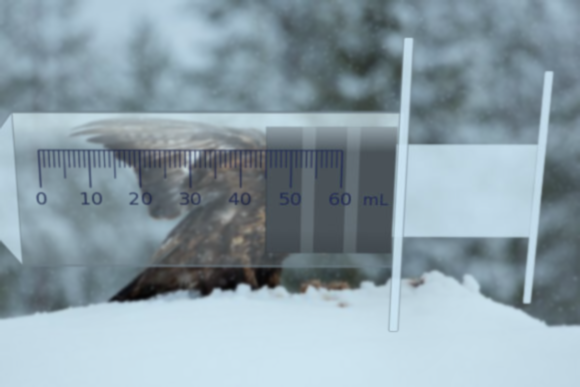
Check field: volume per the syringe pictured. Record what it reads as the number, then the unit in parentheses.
45 (mL)
